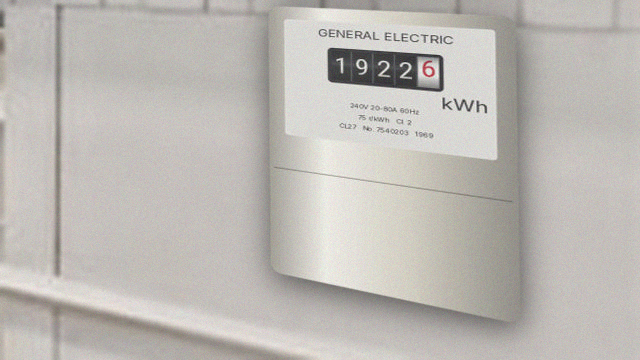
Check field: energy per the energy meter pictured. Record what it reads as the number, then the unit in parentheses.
1922.6 (kWh)
